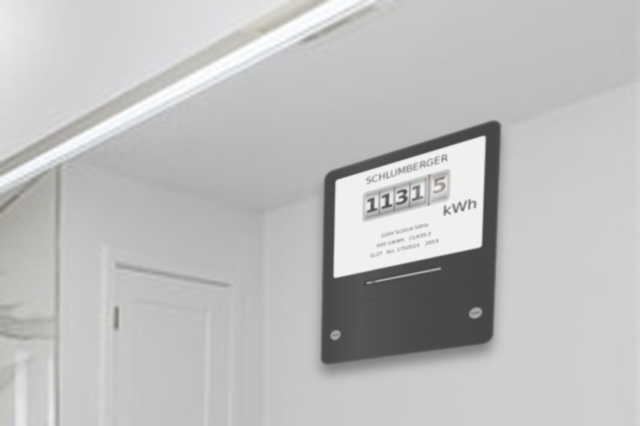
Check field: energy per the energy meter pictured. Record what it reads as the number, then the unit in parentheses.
1131.5 (kWh)
